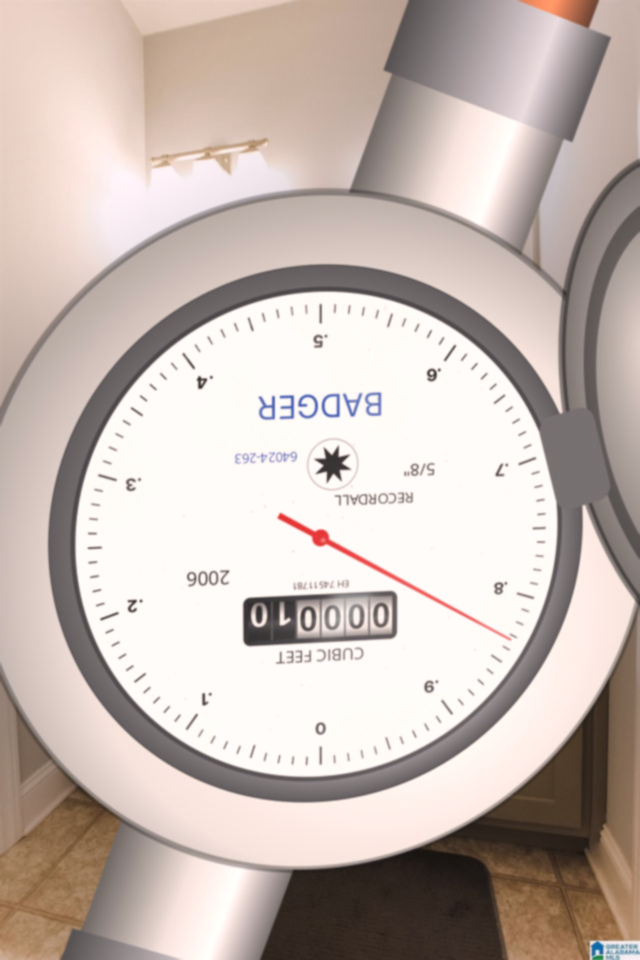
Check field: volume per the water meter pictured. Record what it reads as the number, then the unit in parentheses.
9.83 (ft³)
